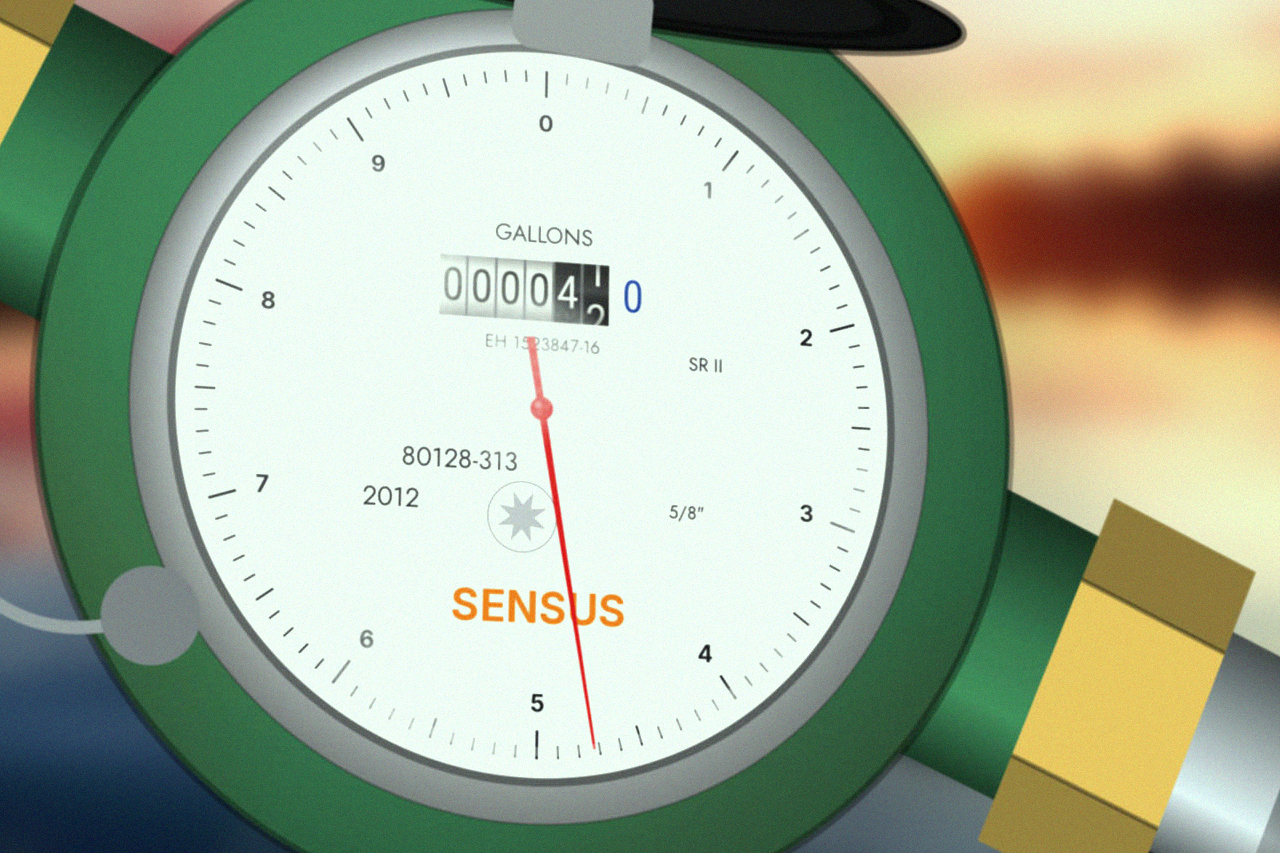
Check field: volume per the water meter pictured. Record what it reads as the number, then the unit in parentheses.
414.7 (gal)
